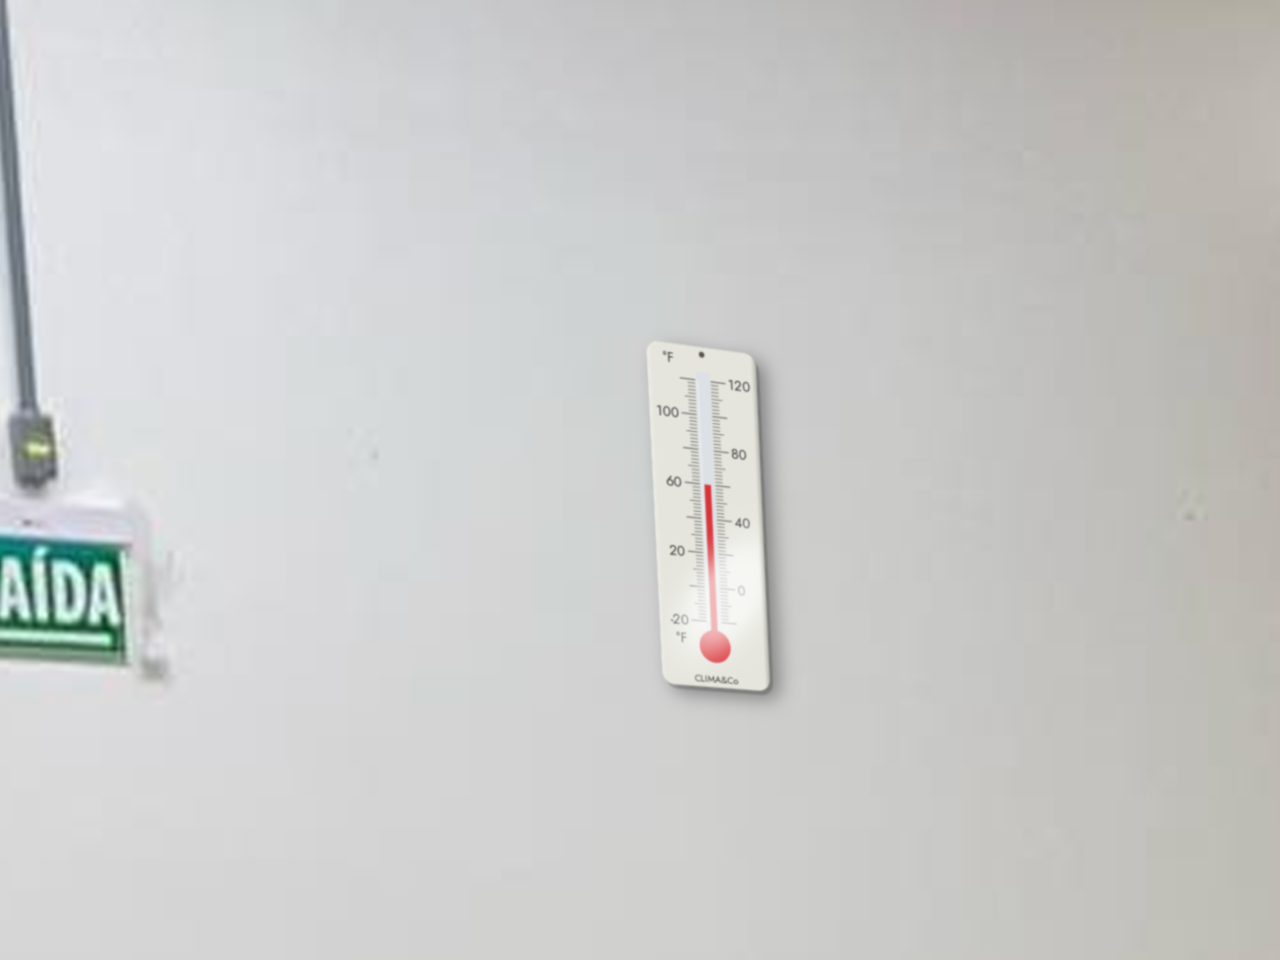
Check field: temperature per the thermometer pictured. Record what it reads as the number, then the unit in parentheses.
60 (°F)
